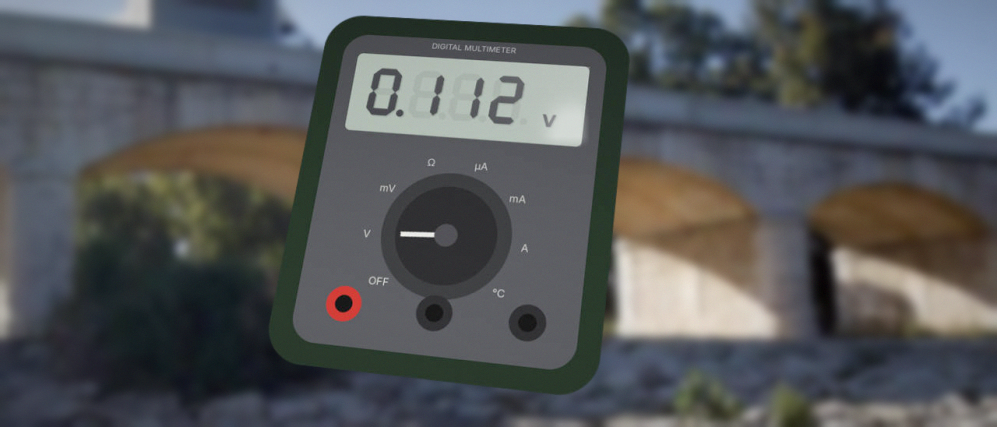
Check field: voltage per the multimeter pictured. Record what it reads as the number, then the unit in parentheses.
0.112 (V)
